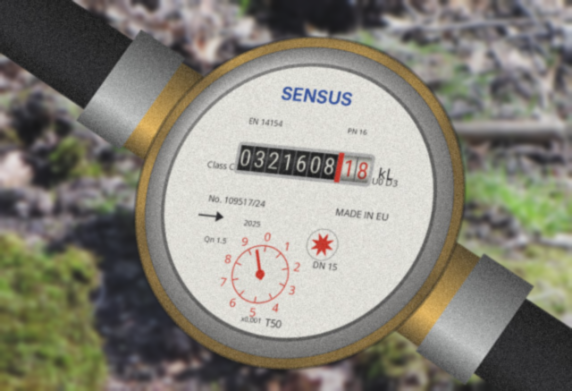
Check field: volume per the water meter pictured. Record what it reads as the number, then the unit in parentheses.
321608.179 (kL)
